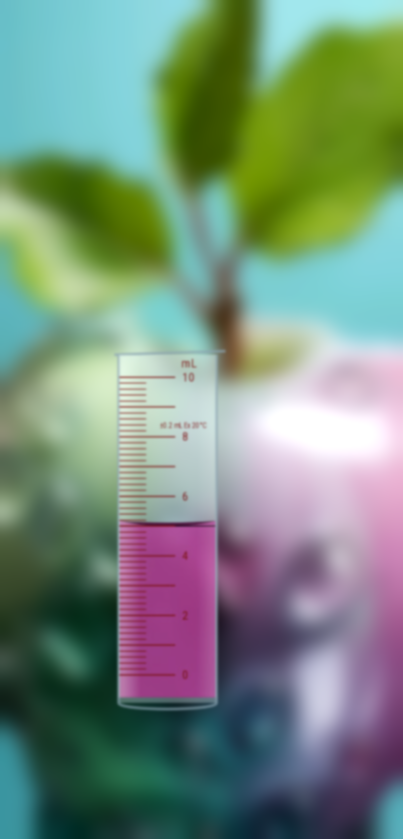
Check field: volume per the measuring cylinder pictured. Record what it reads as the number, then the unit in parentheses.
5 (mL)
